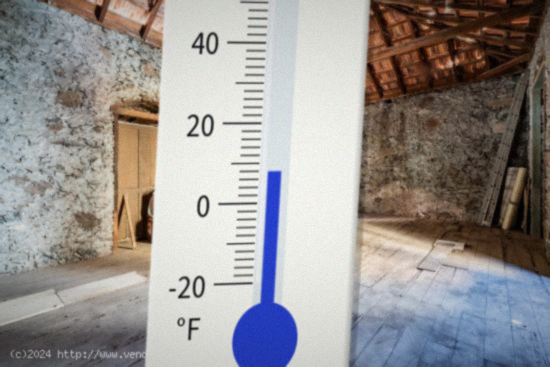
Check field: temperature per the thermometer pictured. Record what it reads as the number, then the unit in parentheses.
8 (°F)
